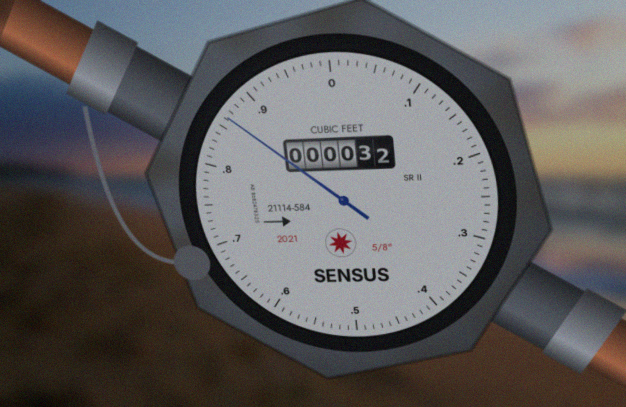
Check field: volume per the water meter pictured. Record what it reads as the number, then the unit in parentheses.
31.86 (ft³)
